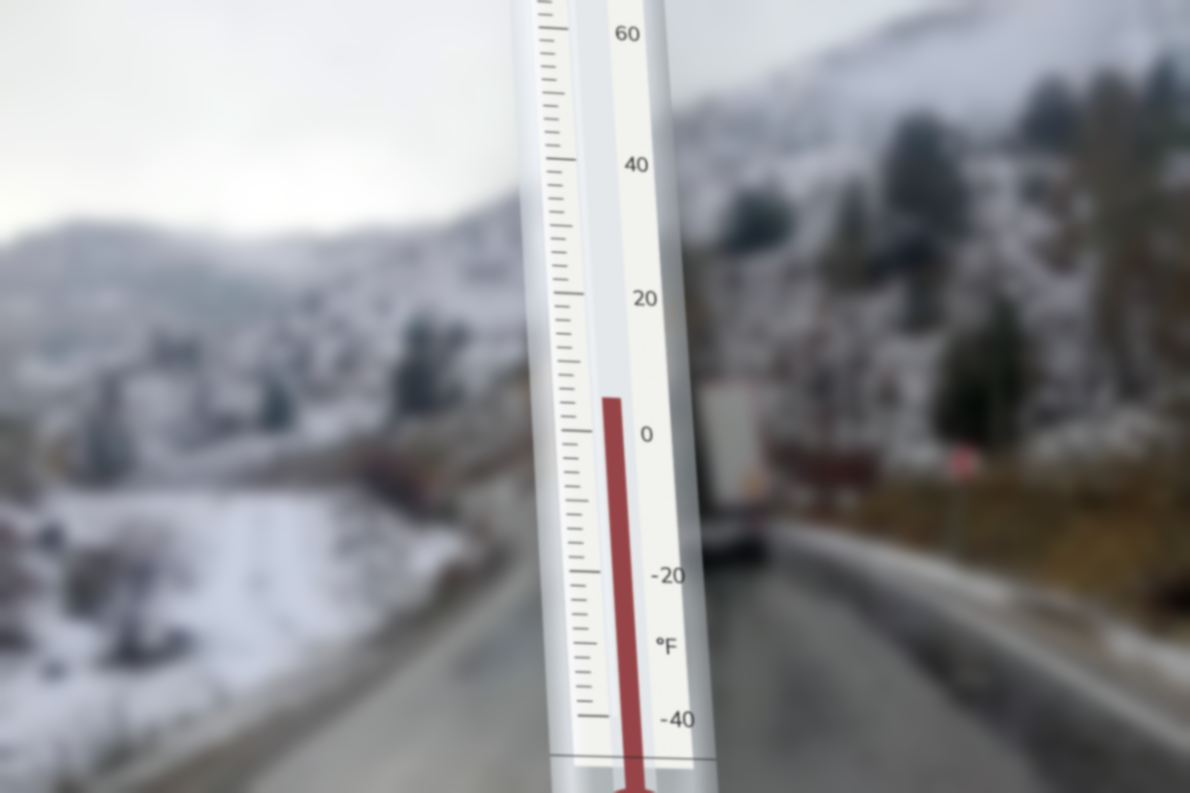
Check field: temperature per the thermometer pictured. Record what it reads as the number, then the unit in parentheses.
5 (°F)
